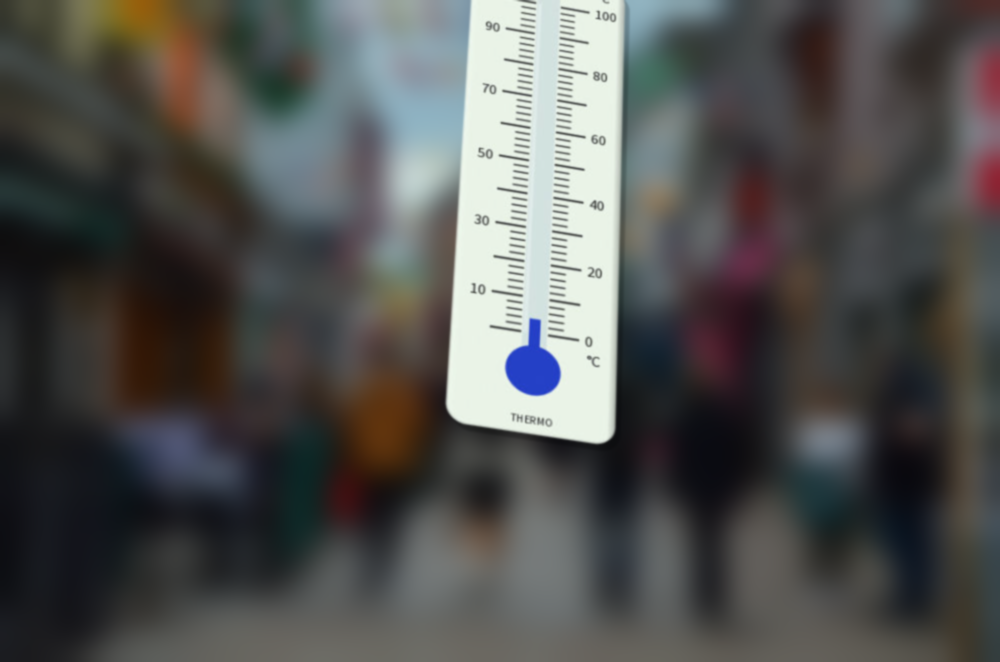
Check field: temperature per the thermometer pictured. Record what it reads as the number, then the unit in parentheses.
4 (°C)
